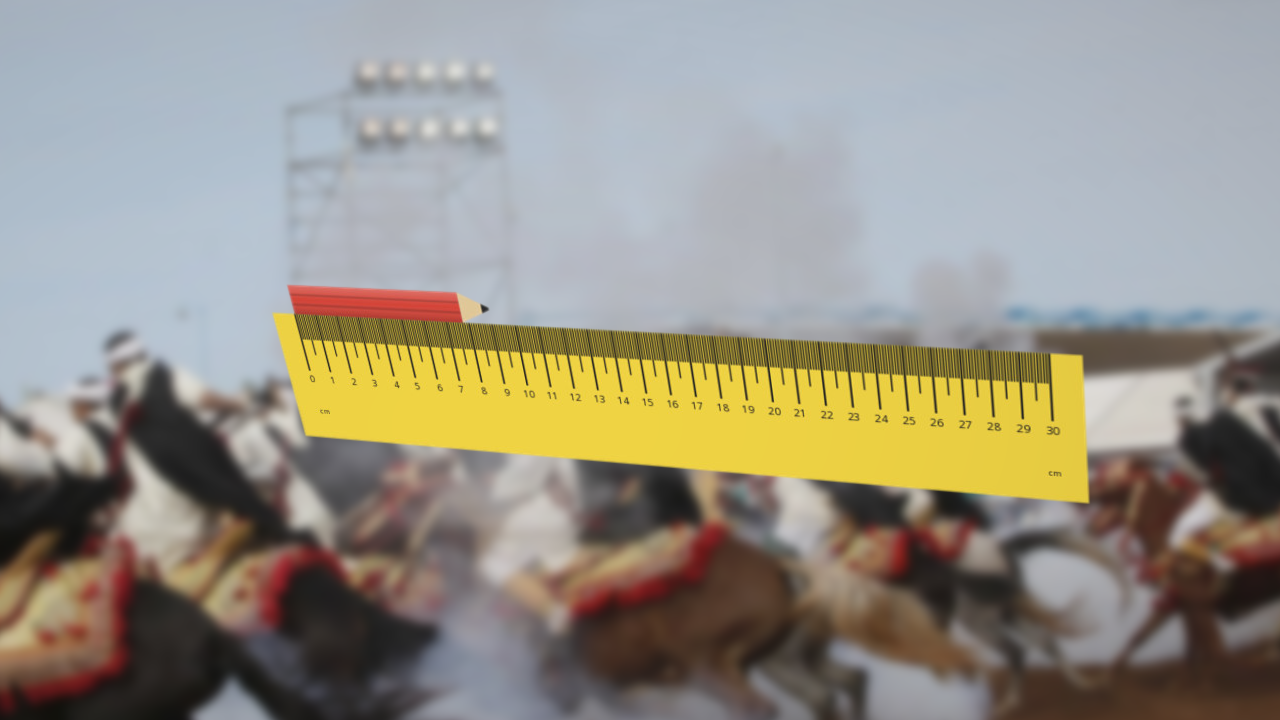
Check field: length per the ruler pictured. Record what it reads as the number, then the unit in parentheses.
9 (cm)
